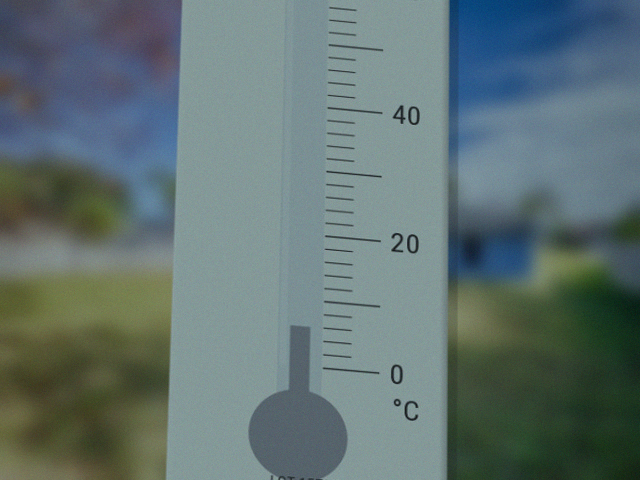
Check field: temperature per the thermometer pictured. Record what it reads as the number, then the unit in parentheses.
6 (°C)
